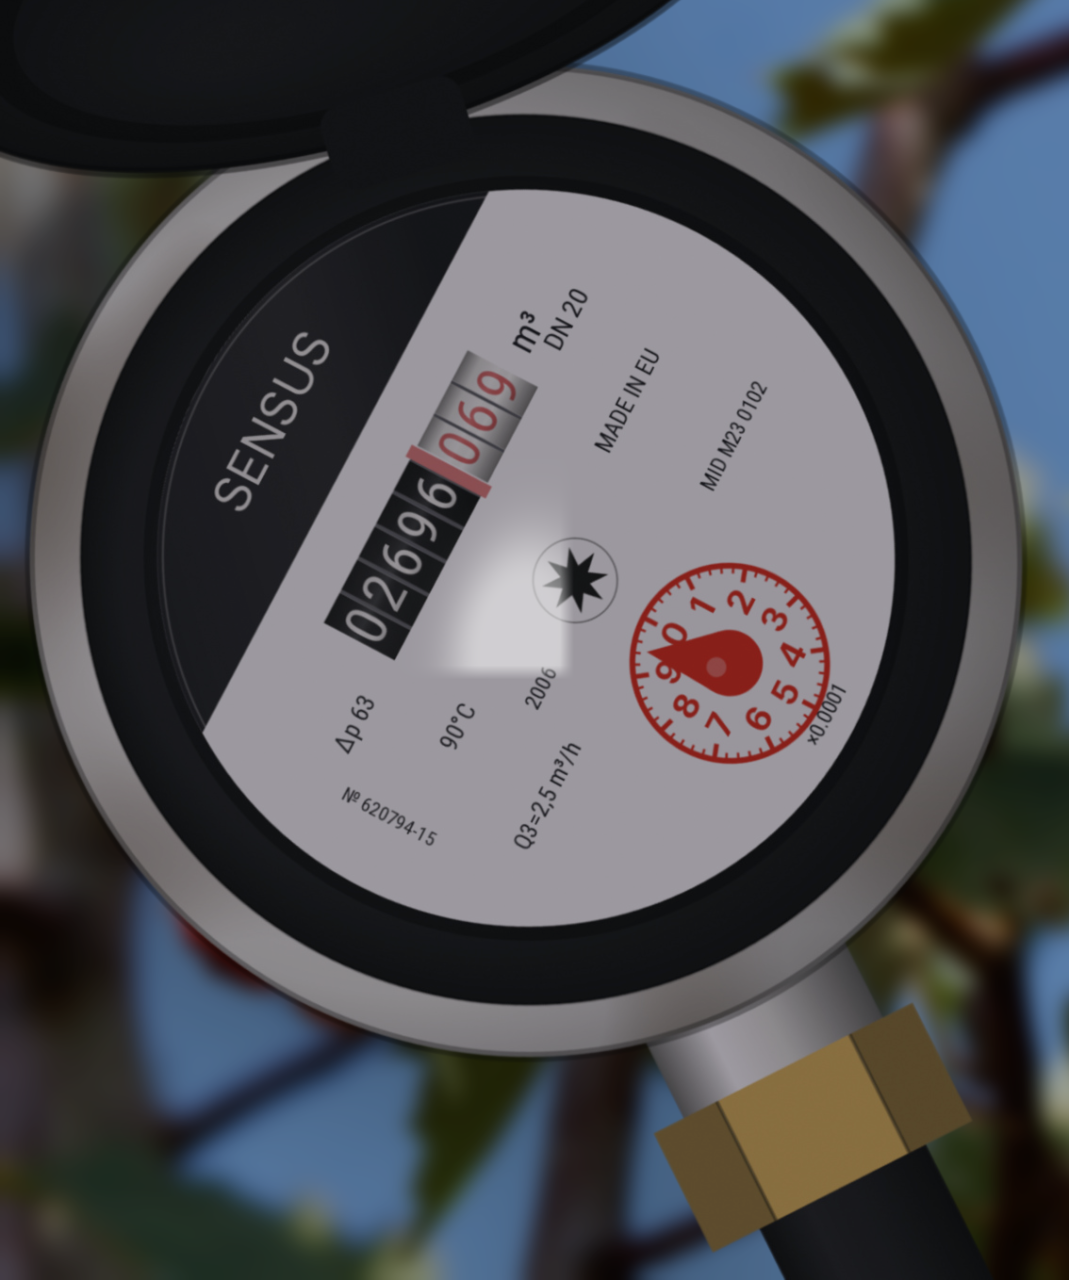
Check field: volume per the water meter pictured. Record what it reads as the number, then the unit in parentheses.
2696.0689 (m³)
